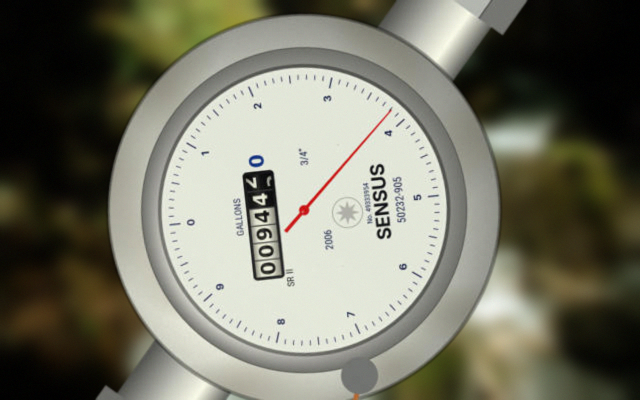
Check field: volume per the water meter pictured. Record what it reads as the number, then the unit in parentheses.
94423.8 (gal)
